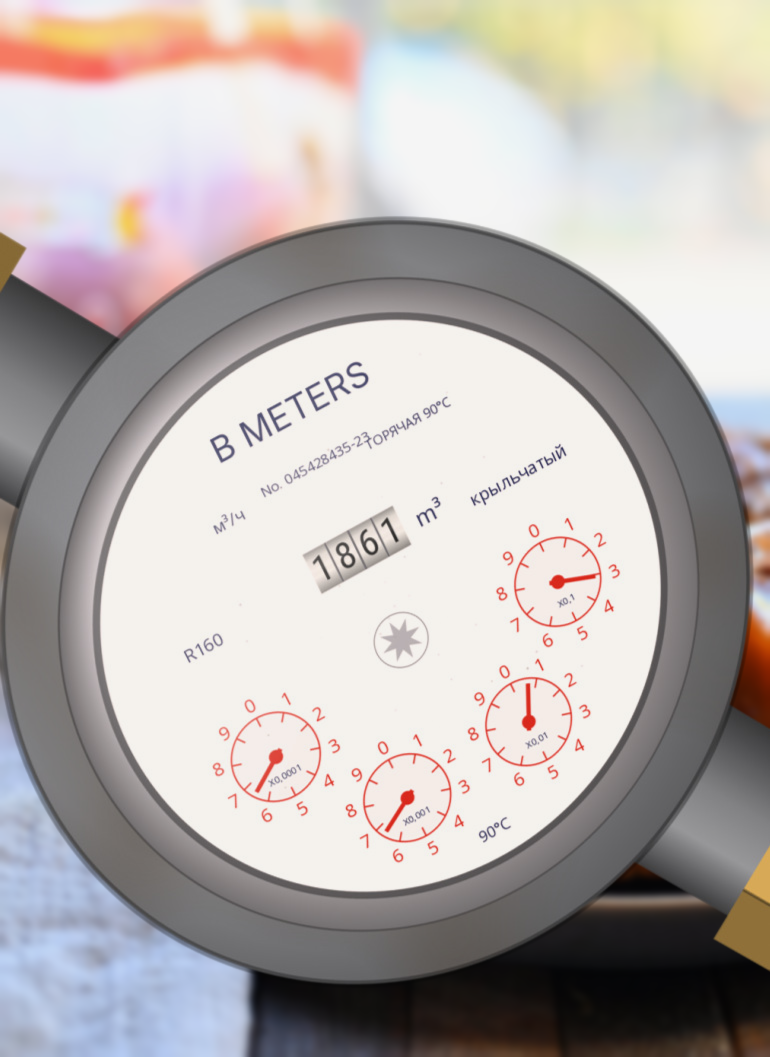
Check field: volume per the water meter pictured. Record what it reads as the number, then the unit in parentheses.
1861.3066 (m³)
